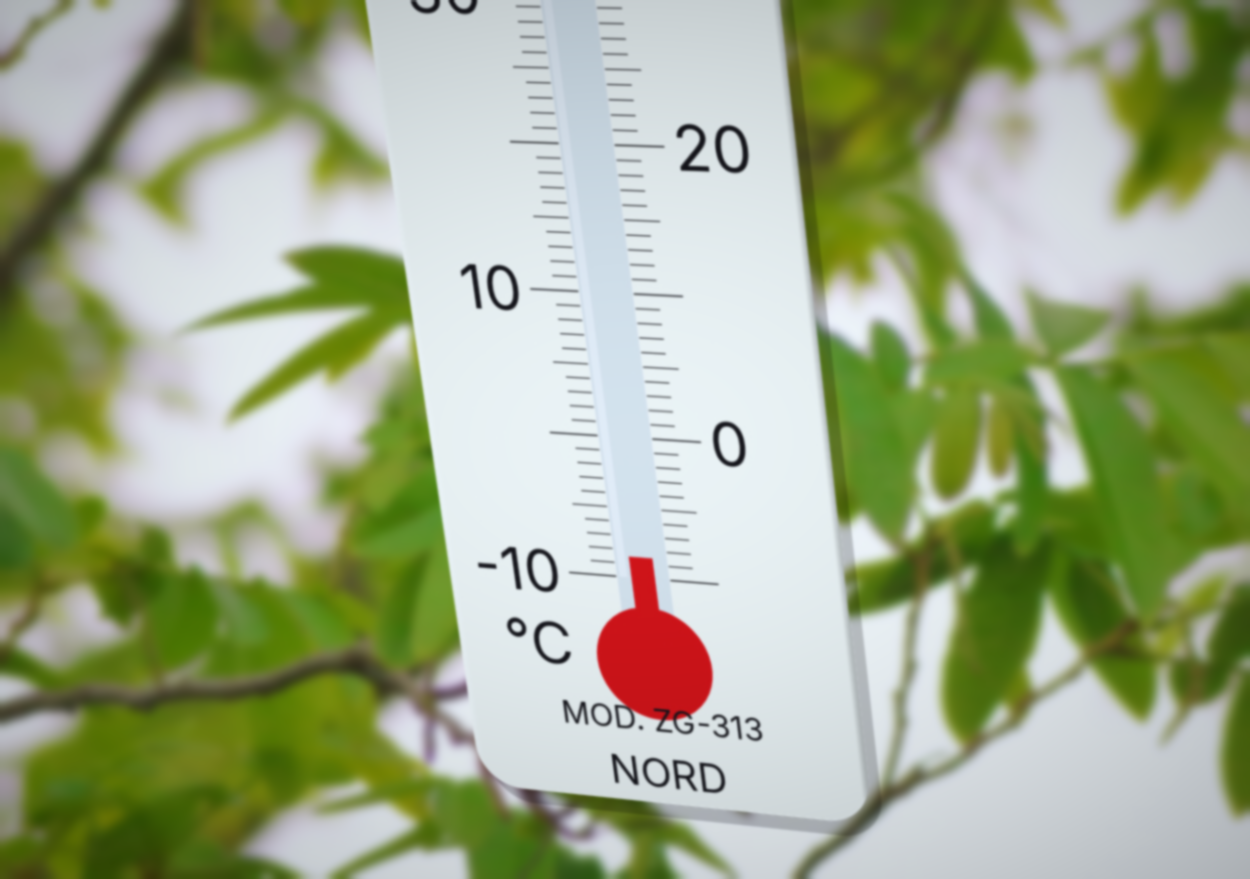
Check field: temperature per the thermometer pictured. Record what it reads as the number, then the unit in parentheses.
-8.5 (°C)
